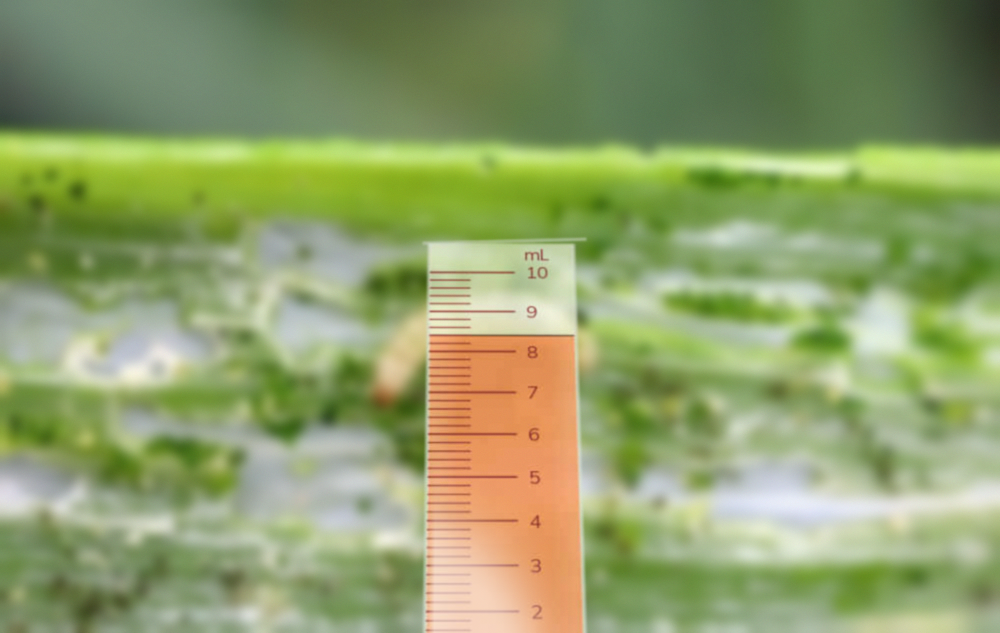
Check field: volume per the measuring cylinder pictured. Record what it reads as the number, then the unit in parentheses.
8.4 (mL)
